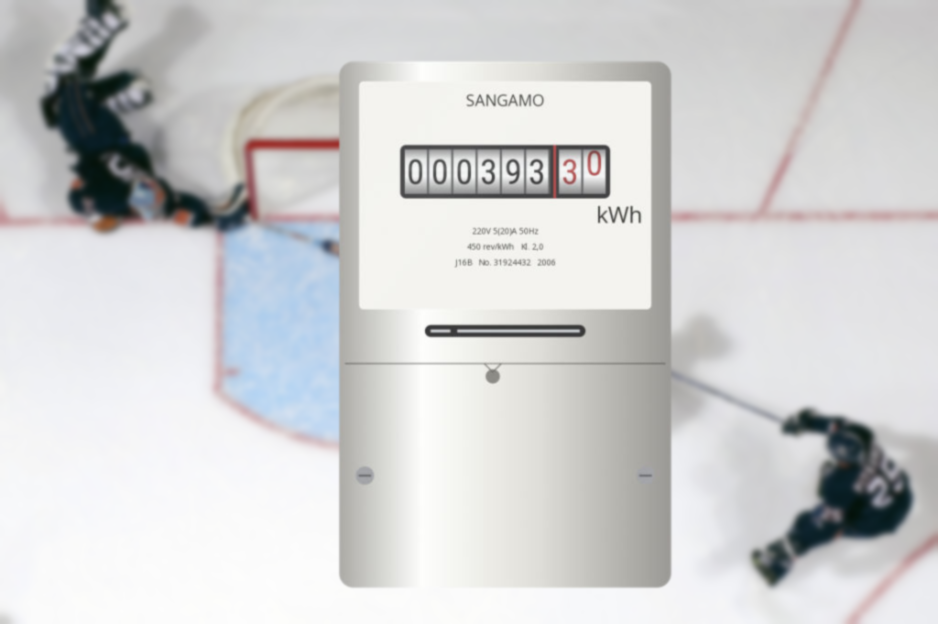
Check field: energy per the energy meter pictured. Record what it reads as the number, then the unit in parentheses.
393.30 (kWh)
